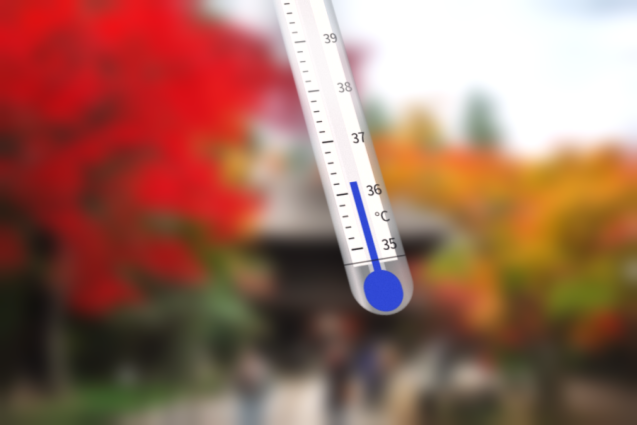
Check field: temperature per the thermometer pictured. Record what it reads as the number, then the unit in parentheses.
36.2 (°C)
